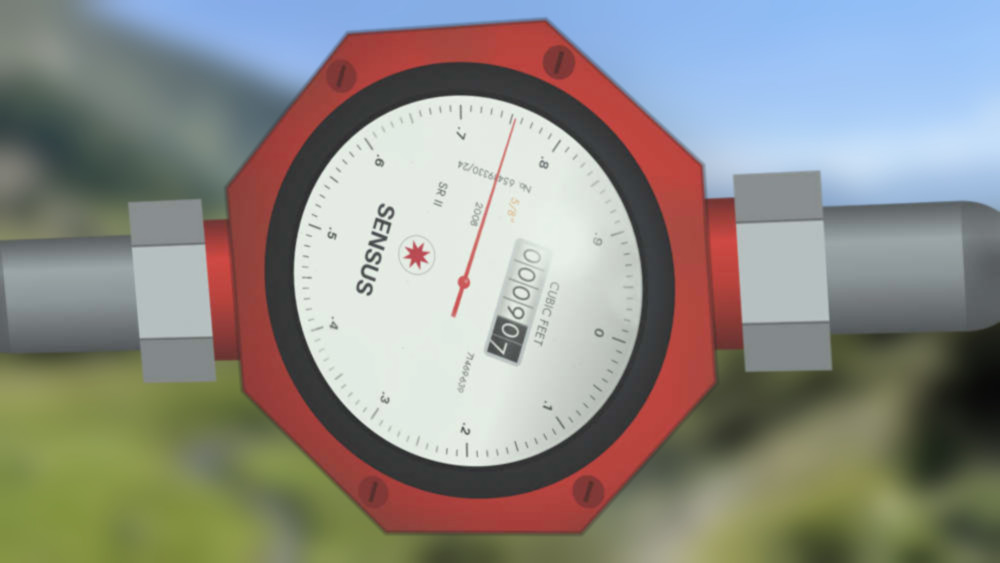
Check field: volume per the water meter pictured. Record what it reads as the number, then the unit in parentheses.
906.75 (ft³)
